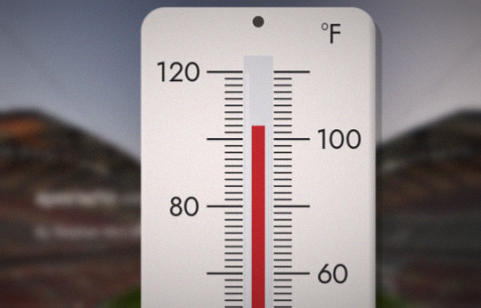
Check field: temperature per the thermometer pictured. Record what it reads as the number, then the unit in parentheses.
104 (°F)
